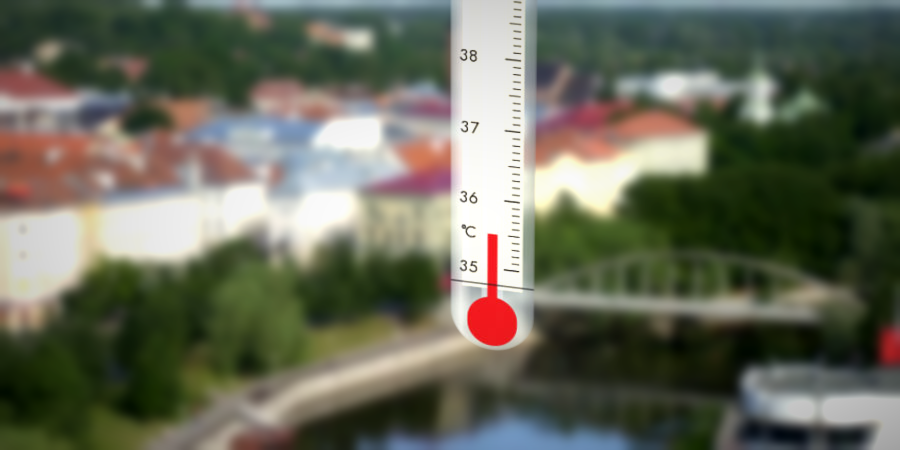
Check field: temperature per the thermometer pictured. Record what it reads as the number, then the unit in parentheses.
35.5 (°C)
